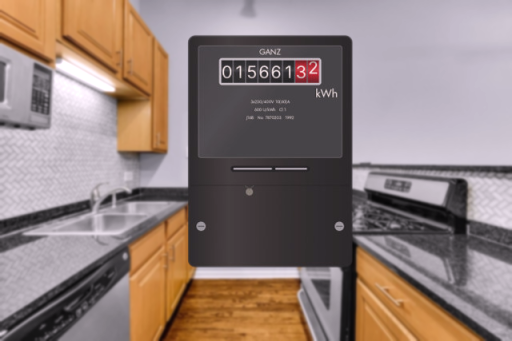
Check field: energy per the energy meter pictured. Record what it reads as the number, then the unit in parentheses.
15661.32 (kWh)
